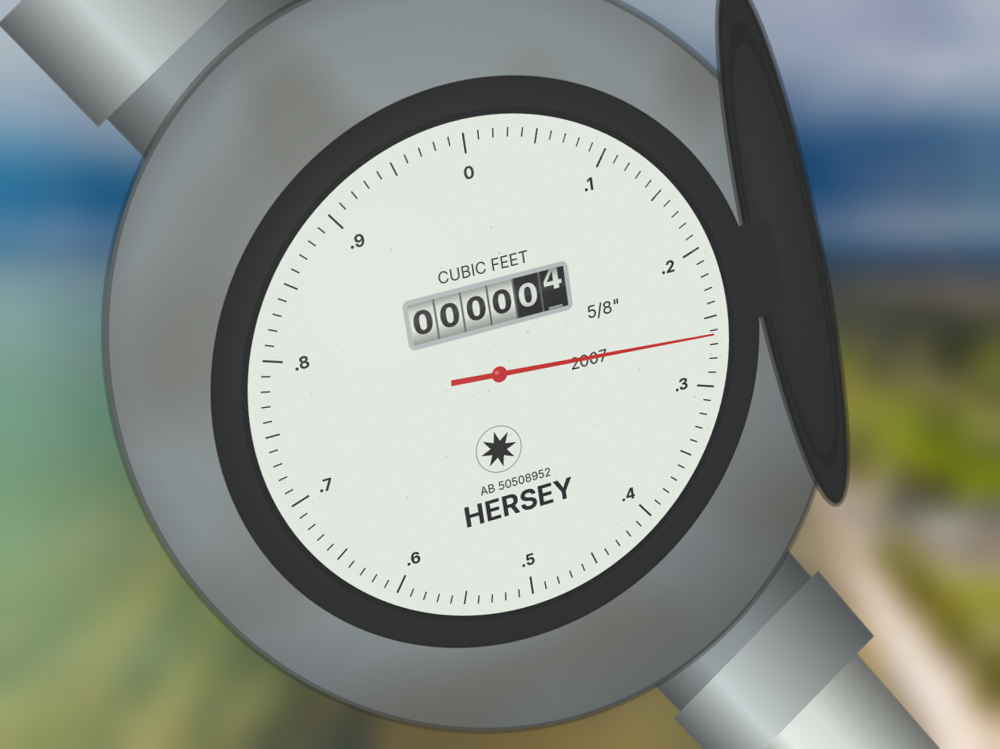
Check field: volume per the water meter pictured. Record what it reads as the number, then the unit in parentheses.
4.26 (ft³)
